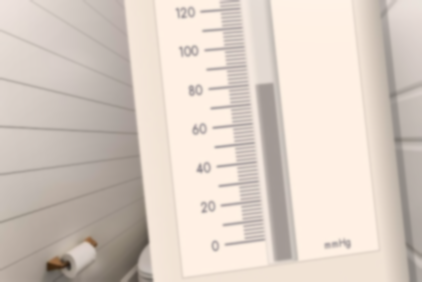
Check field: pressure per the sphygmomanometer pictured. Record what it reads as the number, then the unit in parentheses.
80 (mmHg)
